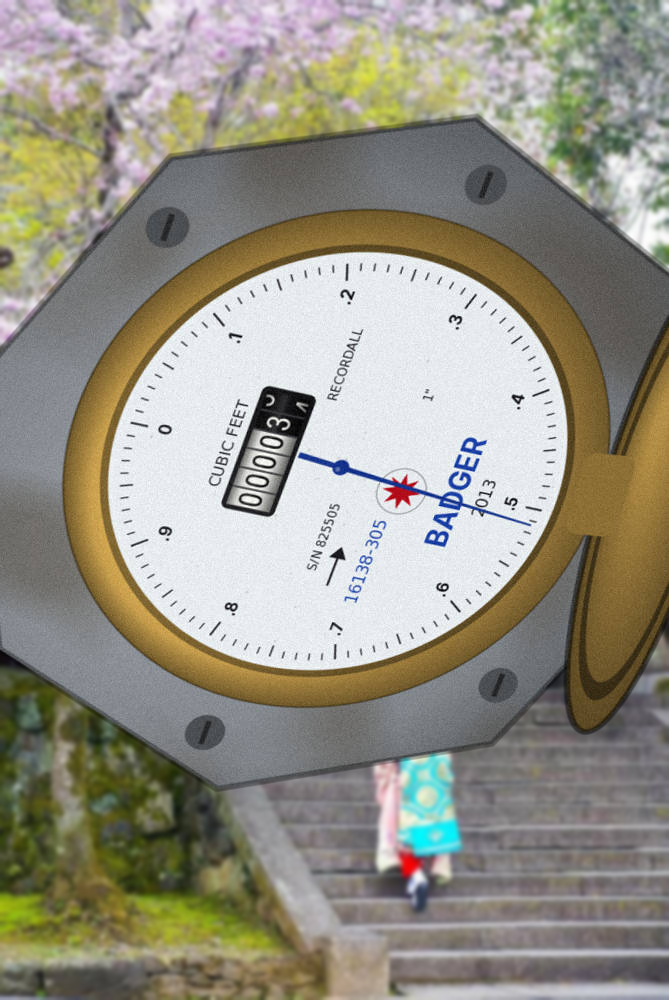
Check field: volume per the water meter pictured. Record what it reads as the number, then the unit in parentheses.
33.51 (ft³)
